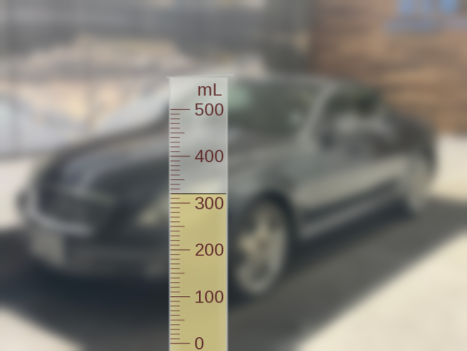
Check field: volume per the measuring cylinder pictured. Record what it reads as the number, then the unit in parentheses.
320 (mL)
